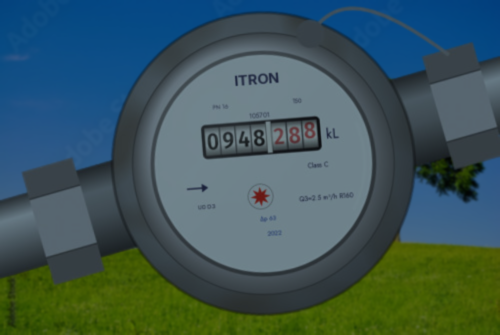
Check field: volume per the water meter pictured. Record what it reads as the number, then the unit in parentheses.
948.288 (kL)
